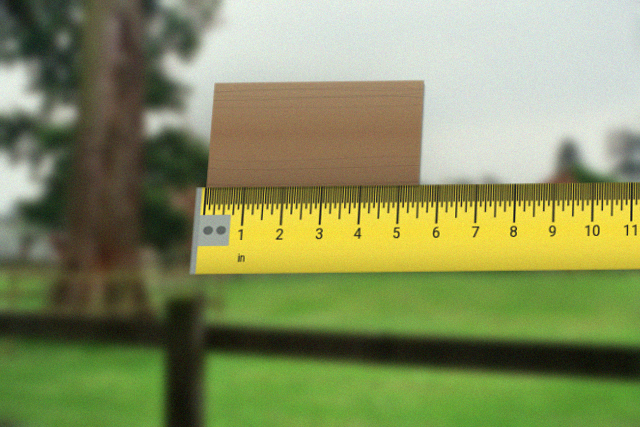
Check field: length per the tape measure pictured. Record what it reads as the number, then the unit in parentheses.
5.5 (in)
